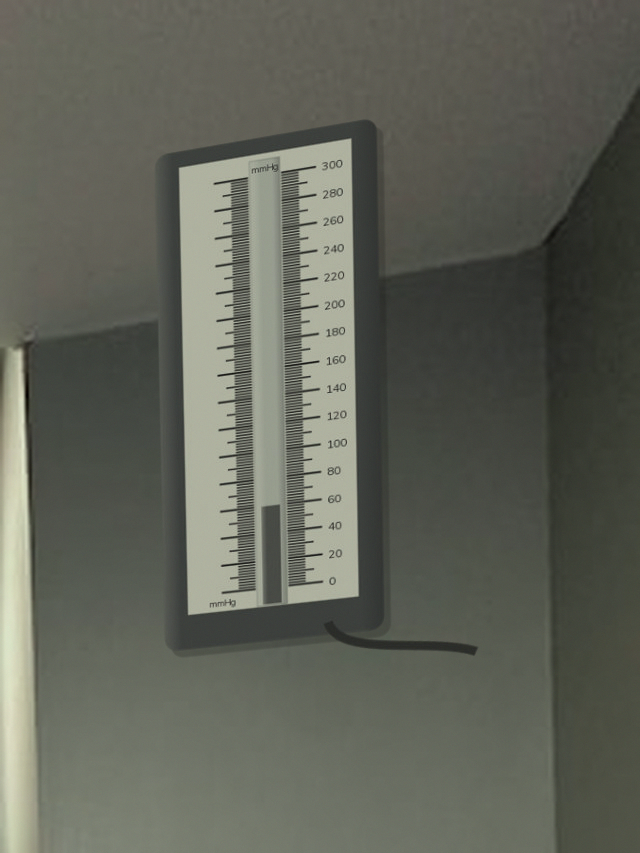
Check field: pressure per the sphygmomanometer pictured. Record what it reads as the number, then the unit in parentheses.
60 (mmHg)
